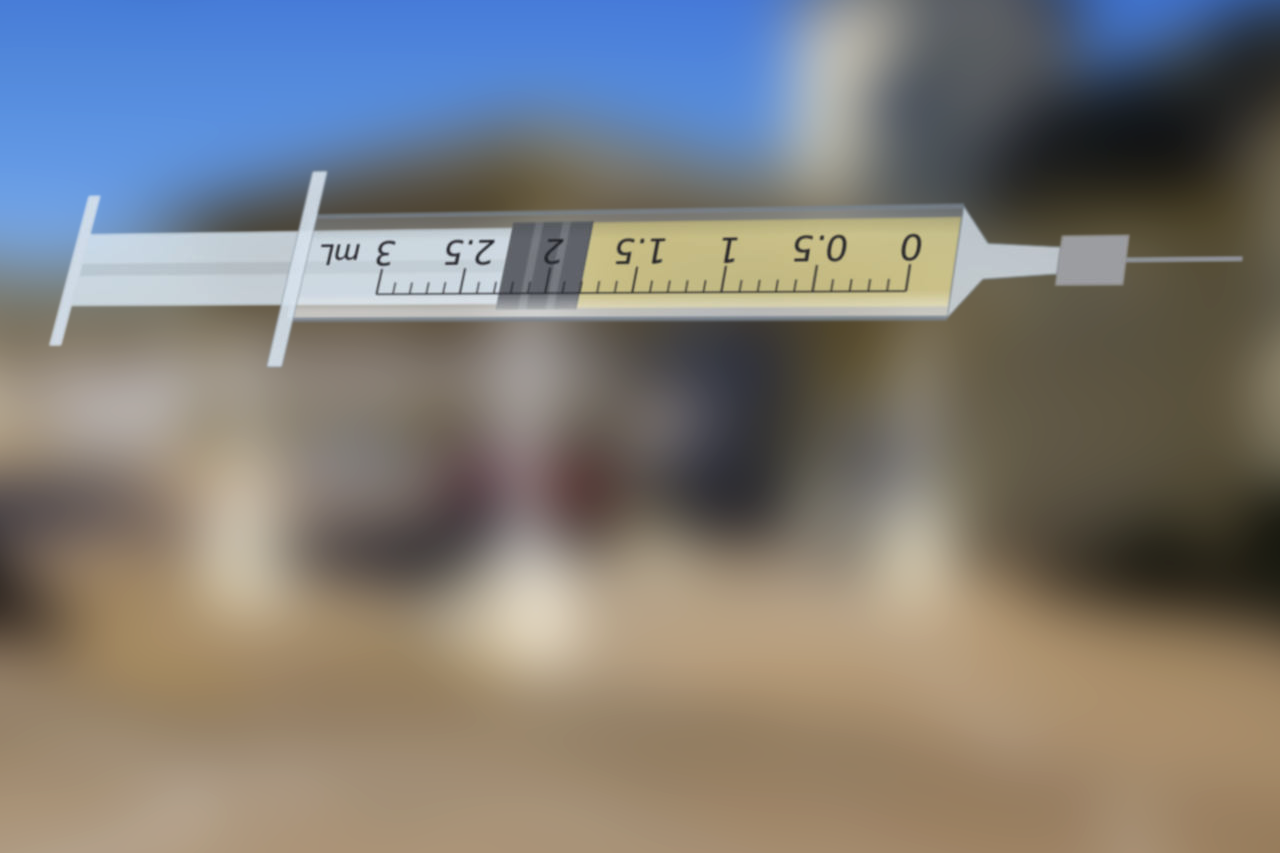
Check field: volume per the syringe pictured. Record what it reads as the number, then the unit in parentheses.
1.8 (mL)
